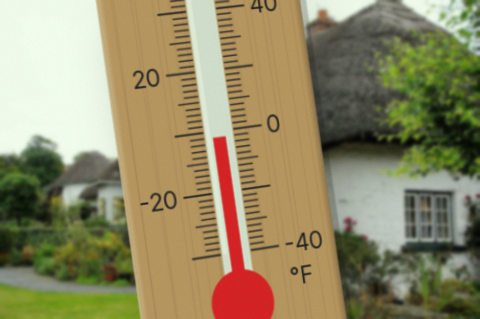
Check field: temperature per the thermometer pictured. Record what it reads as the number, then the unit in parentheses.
-2 (°F)
